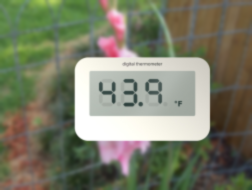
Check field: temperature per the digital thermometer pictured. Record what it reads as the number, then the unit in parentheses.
43.9 (°F)
